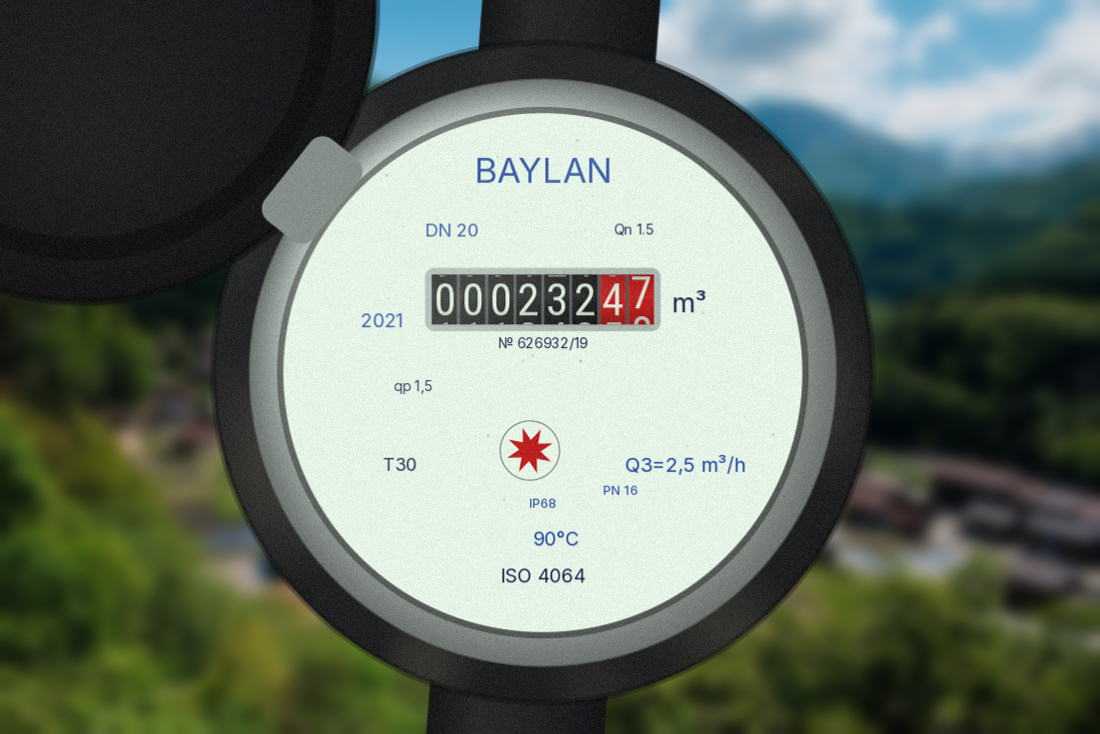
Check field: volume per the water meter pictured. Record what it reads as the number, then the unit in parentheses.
232.47 (m³)
